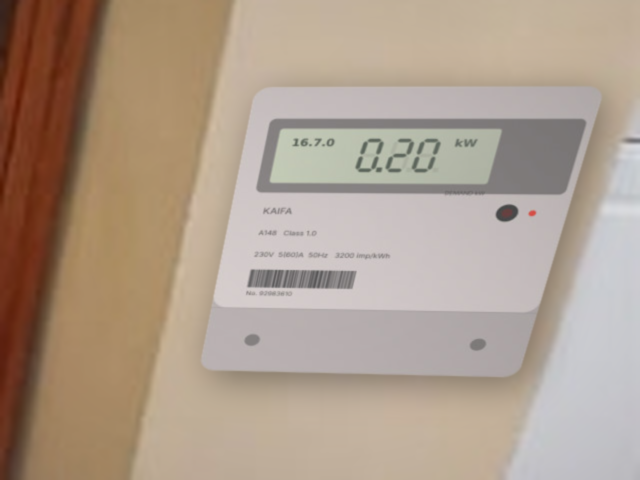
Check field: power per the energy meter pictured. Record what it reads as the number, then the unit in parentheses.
0.20 (kW)
